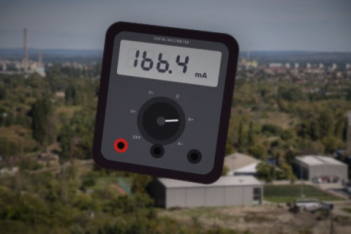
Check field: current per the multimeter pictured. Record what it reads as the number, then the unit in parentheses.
166.4 (mA)
